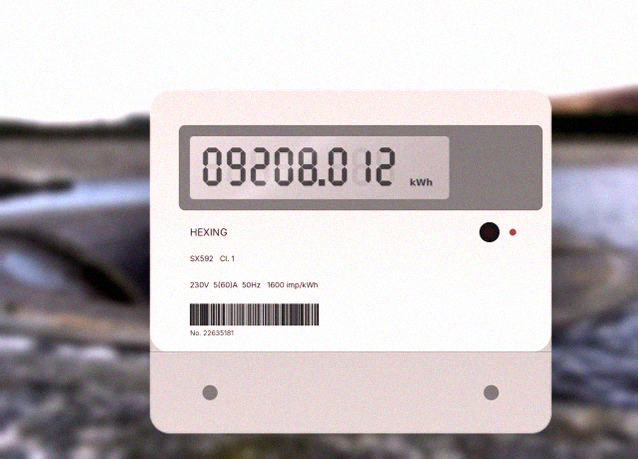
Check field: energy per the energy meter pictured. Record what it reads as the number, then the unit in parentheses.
9208.012 (kWh)
